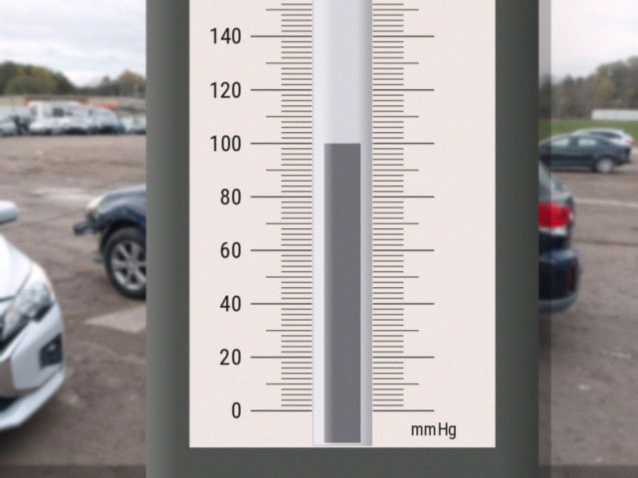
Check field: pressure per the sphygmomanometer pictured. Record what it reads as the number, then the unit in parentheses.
100 (mmHg)
